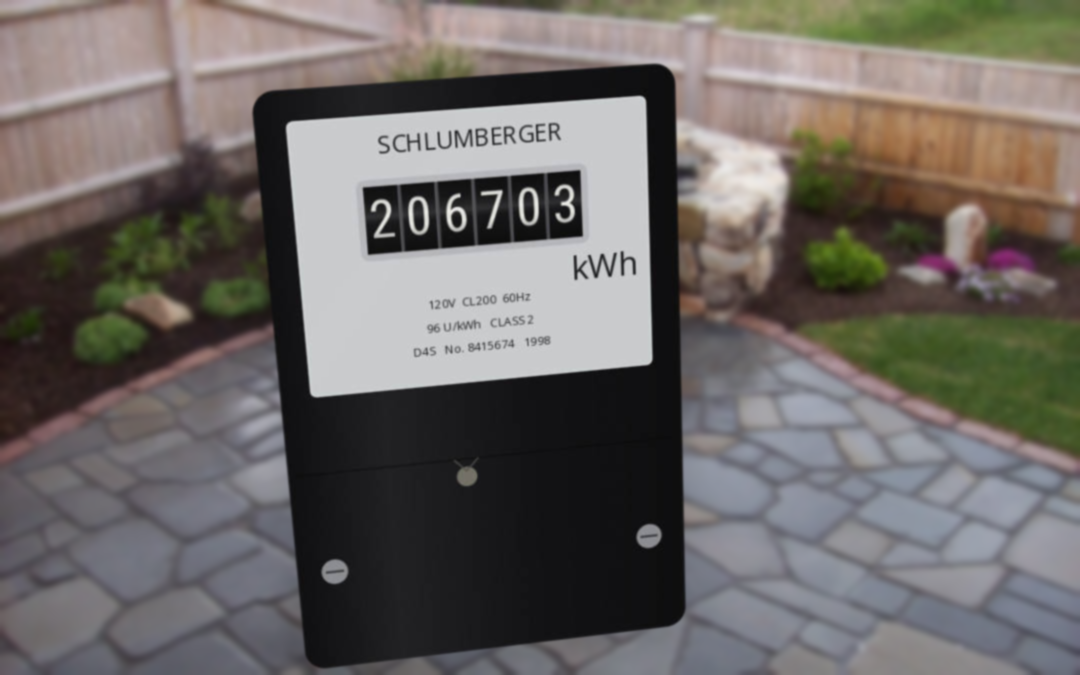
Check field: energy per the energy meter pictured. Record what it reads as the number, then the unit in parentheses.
206703 (kWh)
